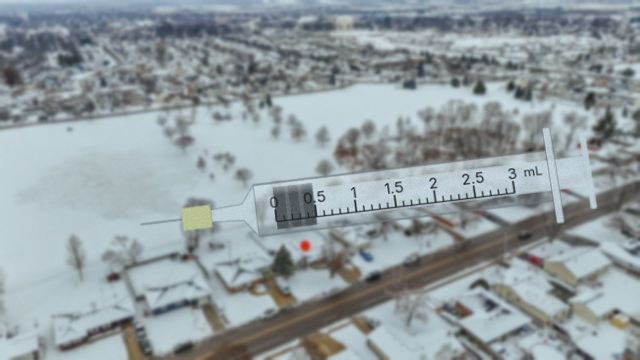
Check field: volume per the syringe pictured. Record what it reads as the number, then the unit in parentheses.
0 (mL)
